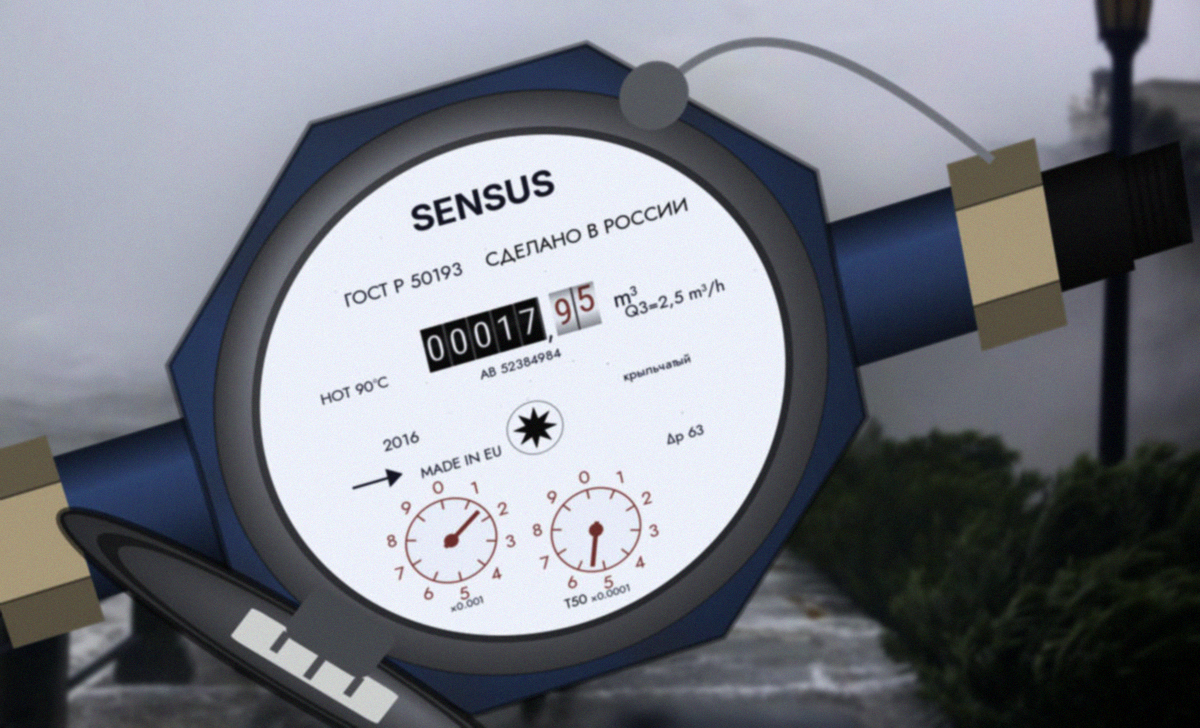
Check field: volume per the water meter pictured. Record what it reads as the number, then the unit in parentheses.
17.9515 (m³)
